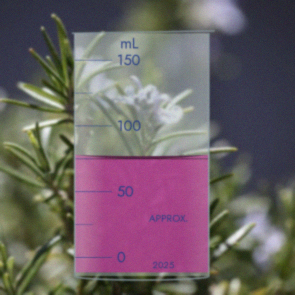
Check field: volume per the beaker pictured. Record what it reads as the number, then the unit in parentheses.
75 (mL)
